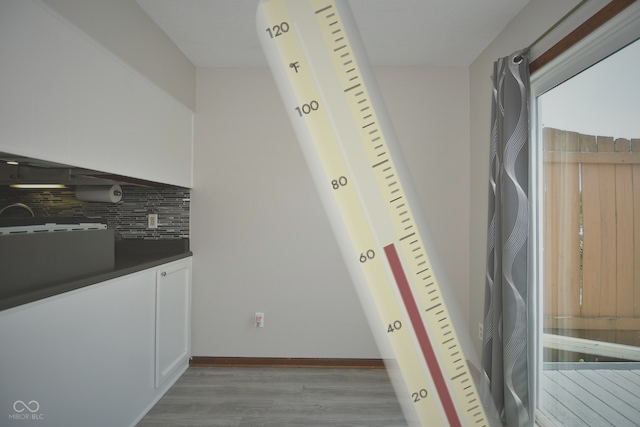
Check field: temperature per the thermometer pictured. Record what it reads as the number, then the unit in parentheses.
60 (°F)
